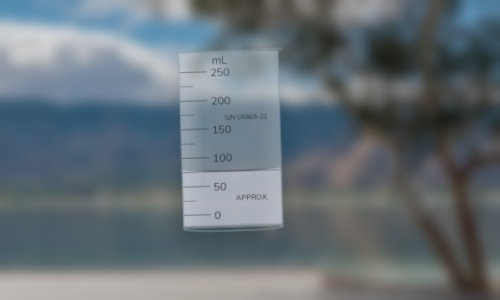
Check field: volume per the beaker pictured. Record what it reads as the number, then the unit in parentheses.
75 (mL)
